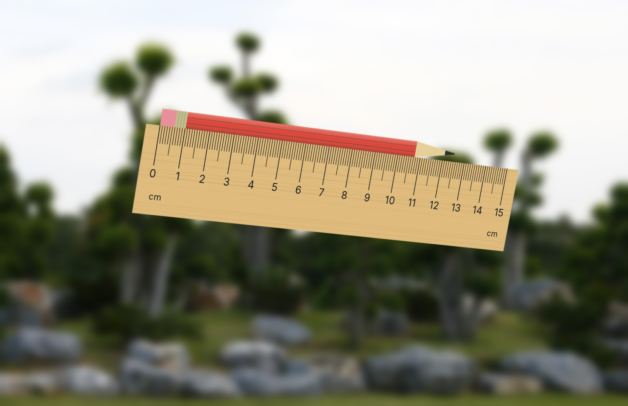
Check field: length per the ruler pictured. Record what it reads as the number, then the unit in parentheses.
12.5 (cm)
